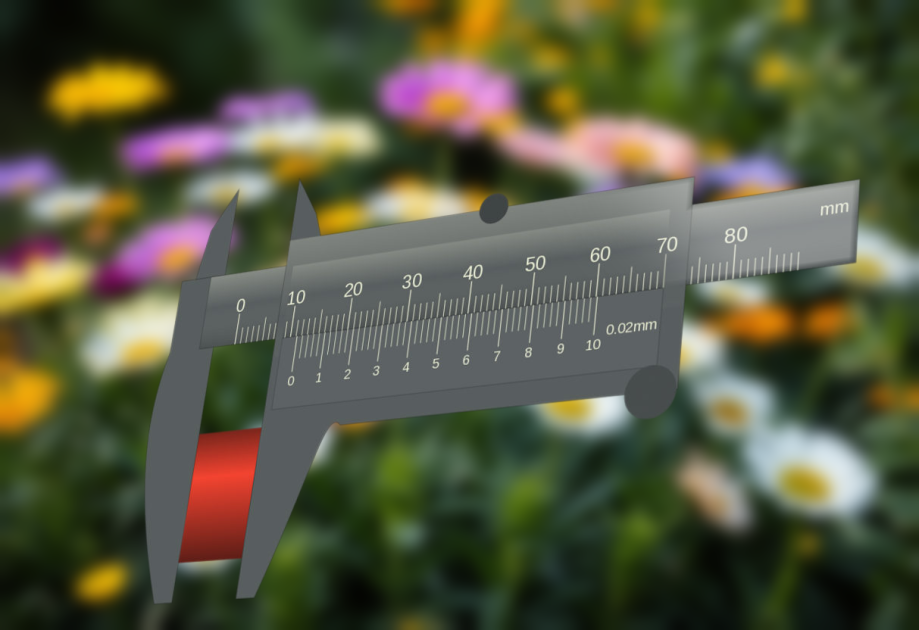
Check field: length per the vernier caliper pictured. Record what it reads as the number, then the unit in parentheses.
11.2 (mm)
